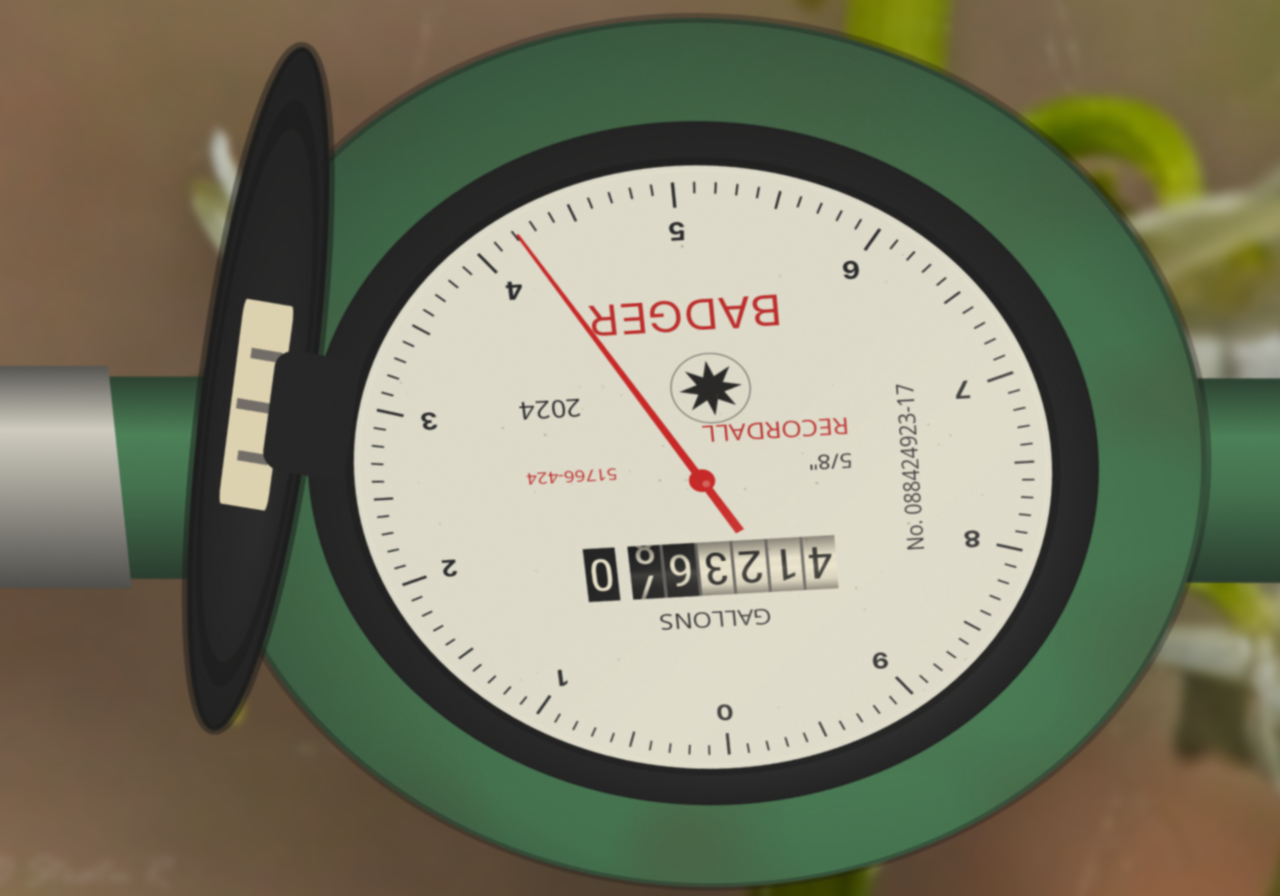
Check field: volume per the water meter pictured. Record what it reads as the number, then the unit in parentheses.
4123674.2 (gal)
